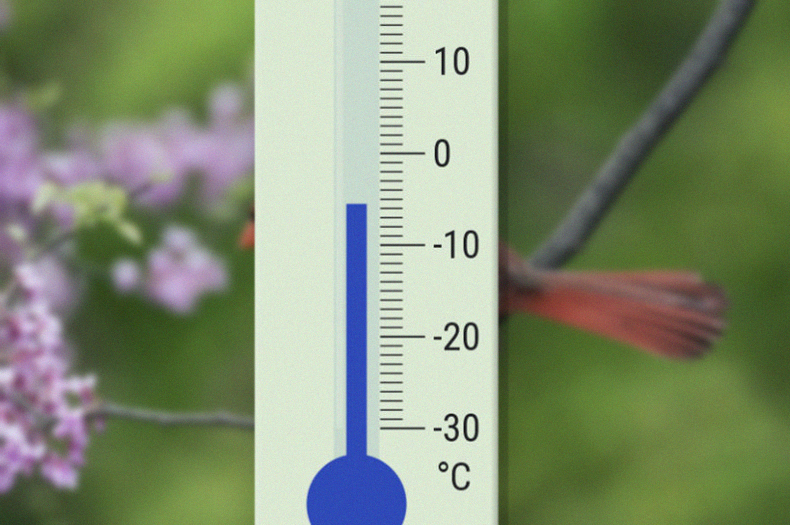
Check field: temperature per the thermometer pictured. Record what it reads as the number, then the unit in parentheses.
-5.5 (°C)
